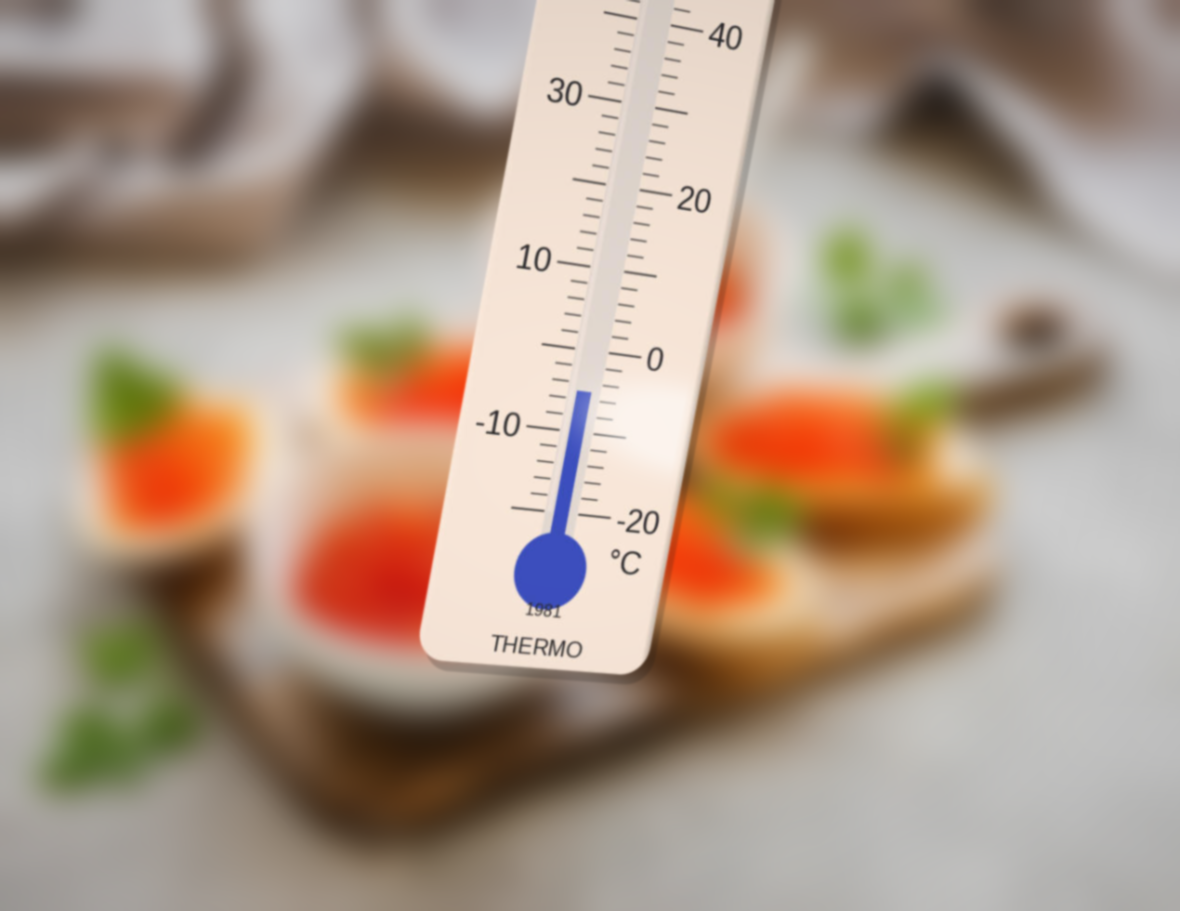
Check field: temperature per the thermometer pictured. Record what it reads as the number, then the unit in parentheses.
-5 (°C)
